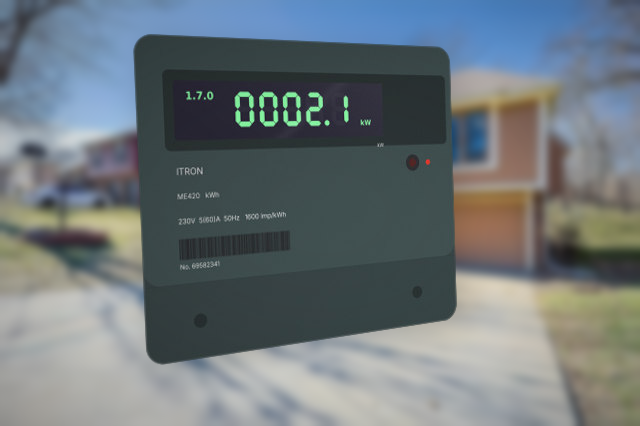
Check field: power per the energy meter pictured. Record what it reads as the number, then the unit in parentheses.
2.1 (kW)
